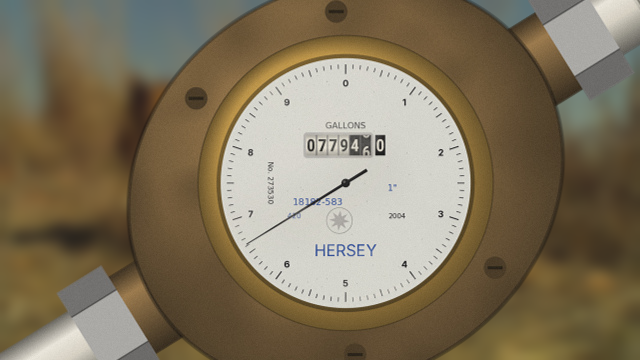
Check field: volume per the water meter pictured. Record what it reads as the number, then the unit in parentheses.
779456.6 (gal)
